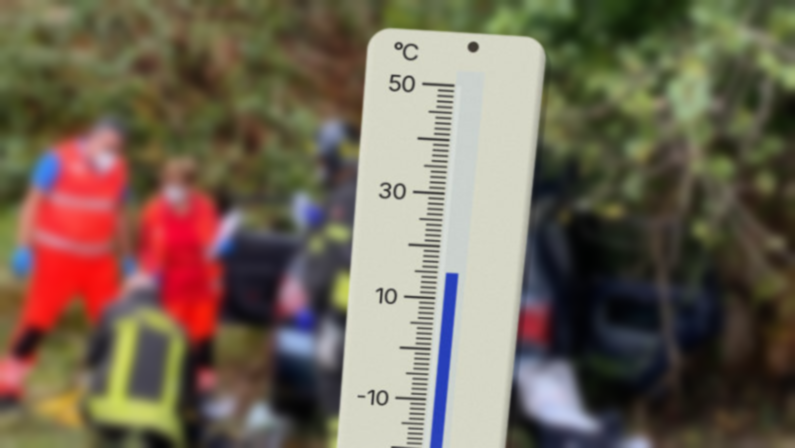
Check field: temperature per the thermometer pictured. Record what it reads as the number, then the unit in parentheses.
15 (°C)
